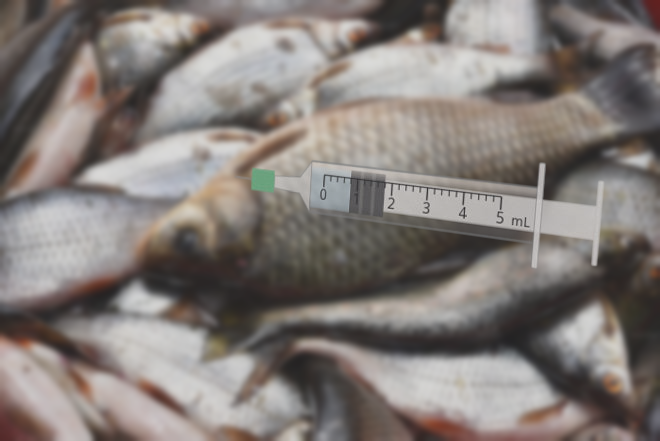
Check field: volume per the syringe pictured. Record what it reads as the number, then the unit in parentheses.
0.8 (mL)
